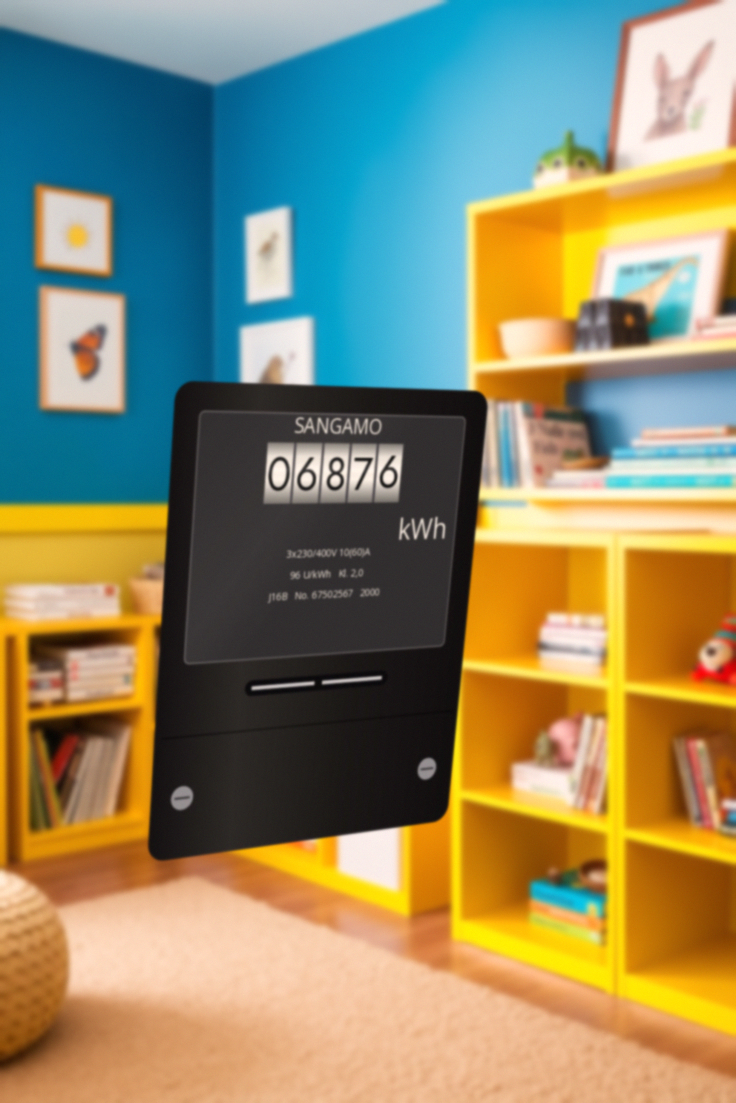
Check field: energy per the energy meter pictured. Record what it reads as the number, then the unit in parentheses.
6876 (kWh)
